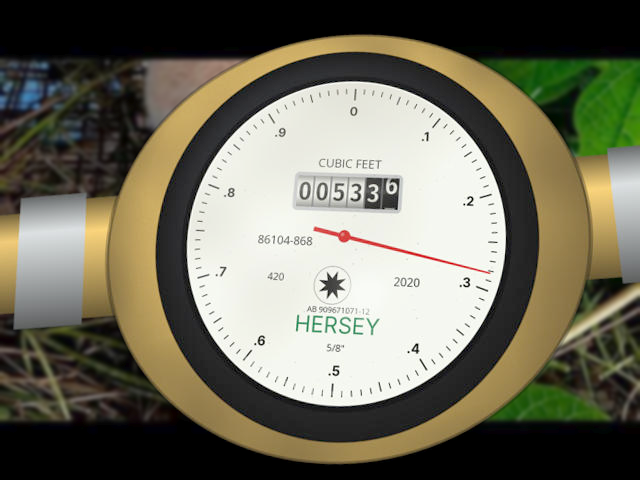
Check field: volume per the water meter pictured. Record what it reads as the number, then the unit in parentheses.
5336.28 (ft³)
